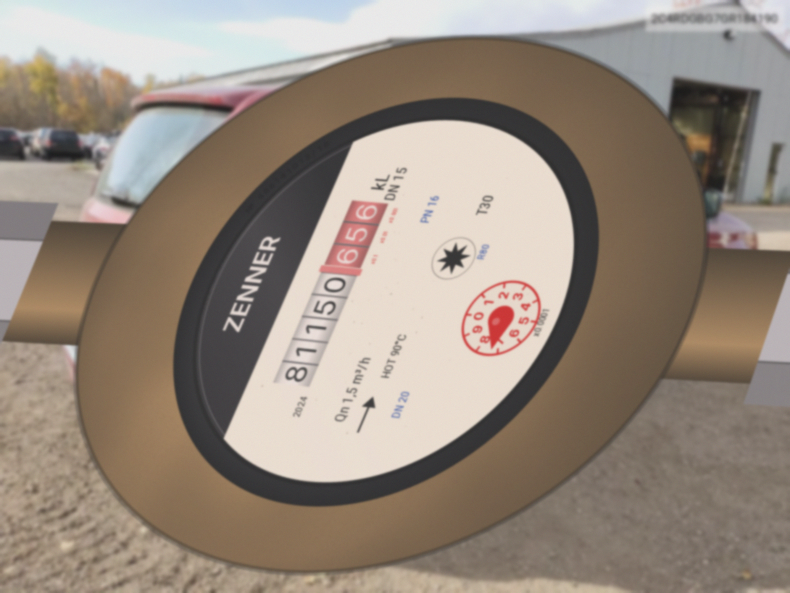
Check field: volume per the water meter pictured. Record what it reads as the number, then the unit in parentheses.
81150.6567 (kL)
